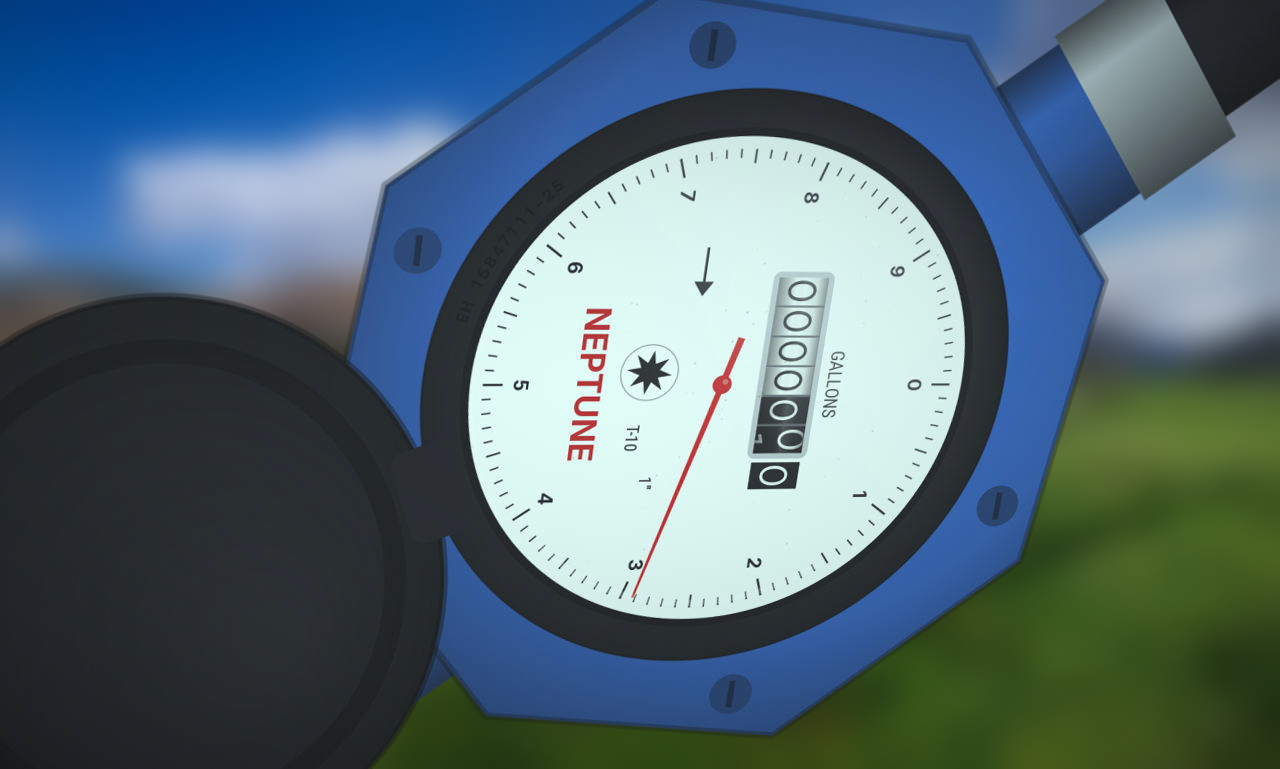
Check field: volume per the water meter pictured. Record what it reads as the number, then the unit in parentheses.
2.9 (gal)
